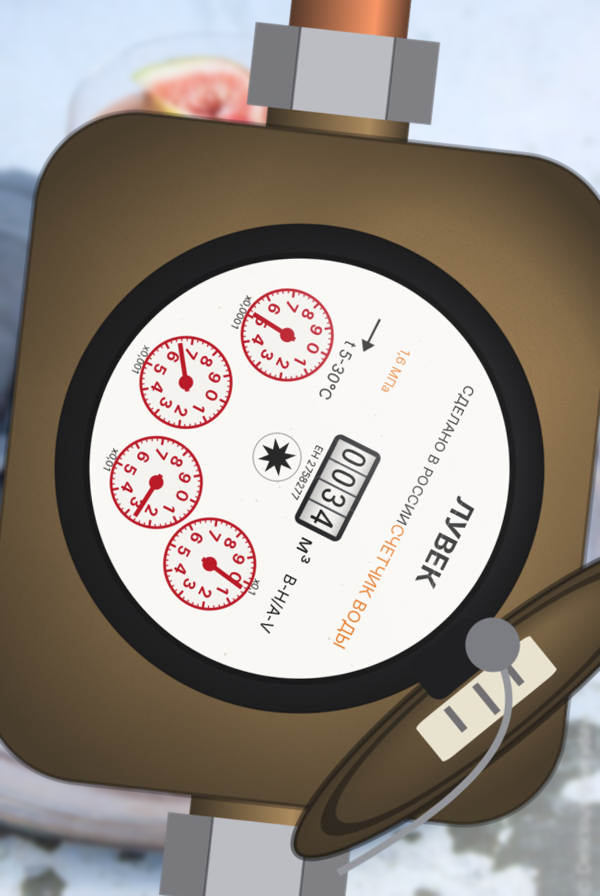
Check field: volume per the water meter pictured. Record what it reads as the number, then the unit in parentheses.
34.0265 (m³)
